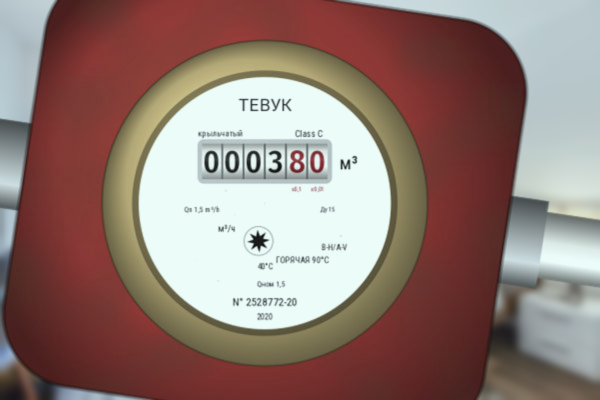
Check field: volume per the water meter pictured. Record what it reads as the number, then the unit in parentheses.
3.80 (m³)
